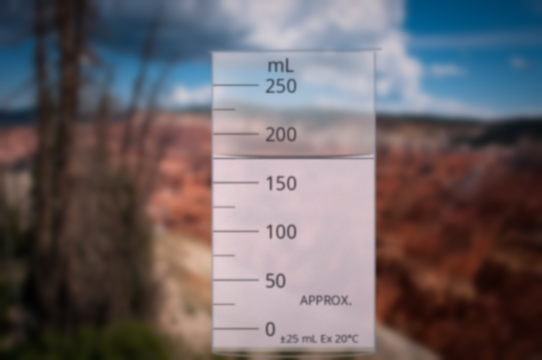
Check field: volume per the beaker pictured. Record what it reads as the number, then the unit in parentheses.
175 (mL)
